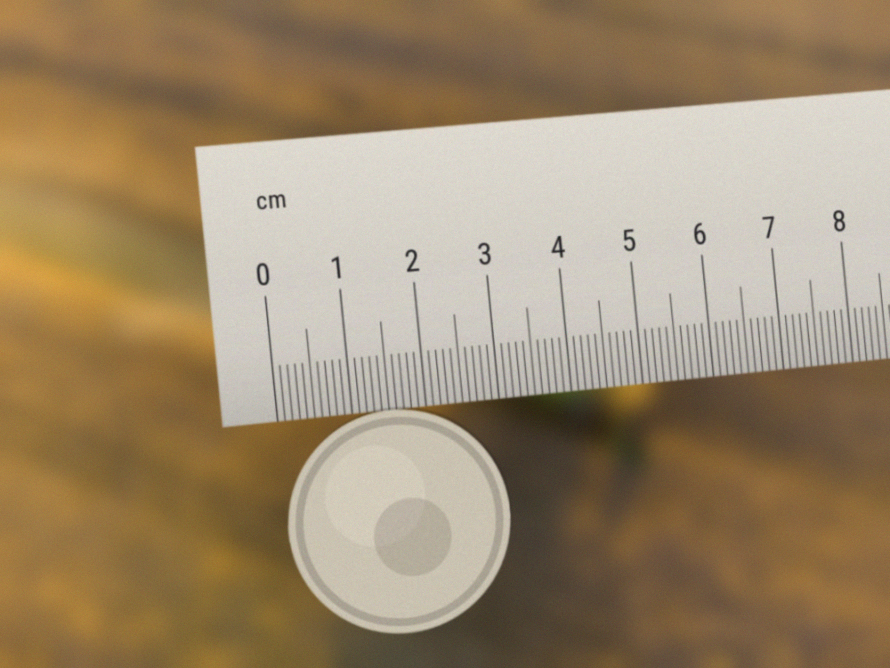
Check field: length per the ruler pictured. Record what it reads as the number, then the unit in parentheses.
3 (cm)
